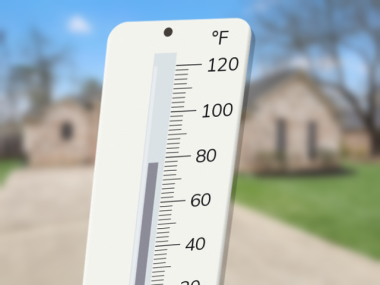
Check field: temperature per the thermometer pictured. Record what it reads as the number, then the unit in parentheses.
78 (°F)
